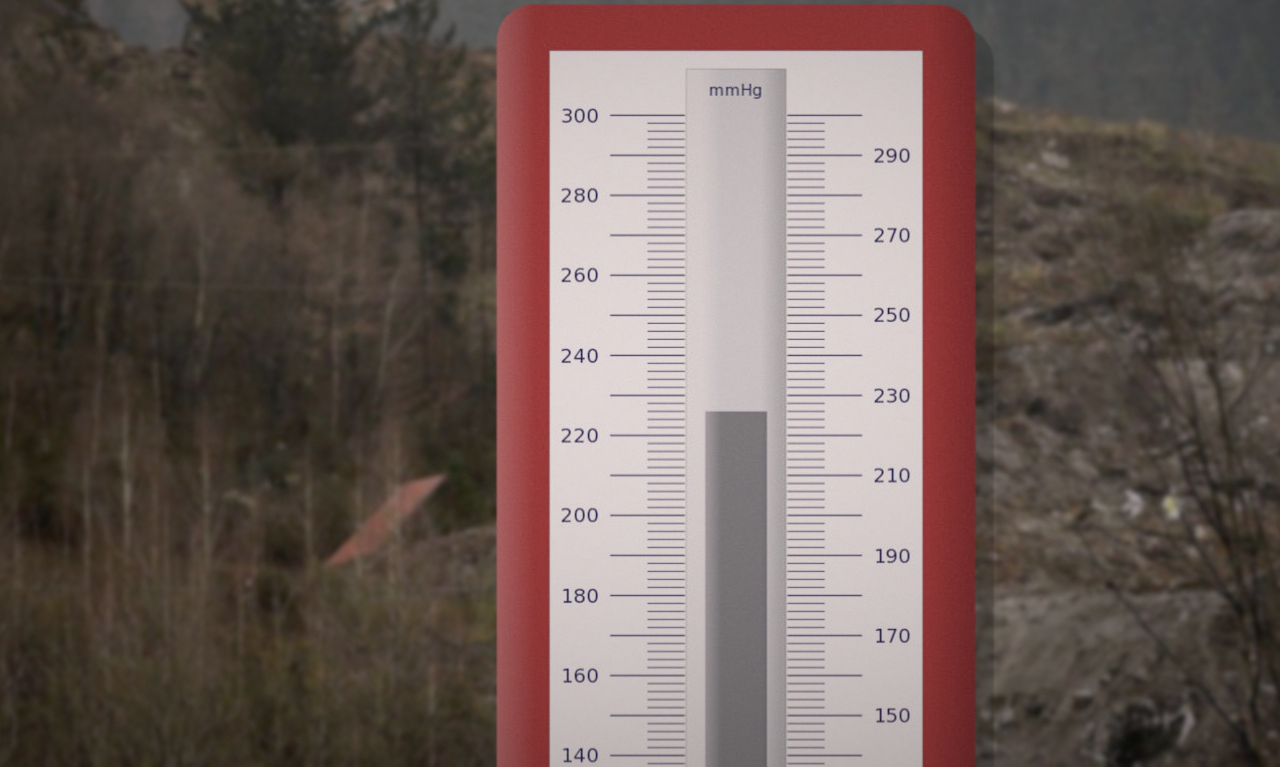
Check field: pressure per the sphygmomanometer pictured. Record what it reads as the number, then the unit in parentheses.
226 (mmHg)
